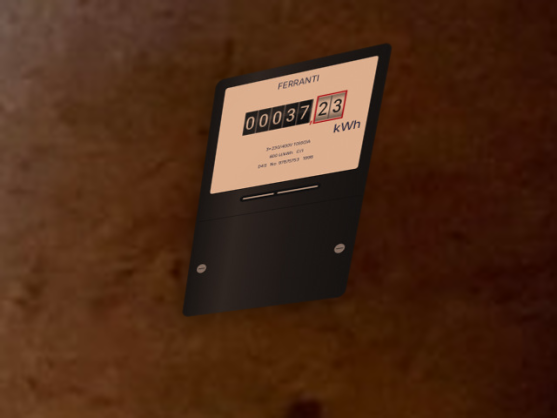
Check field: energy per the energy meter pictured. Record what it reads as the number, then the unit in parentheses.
37.23 (kWh)
